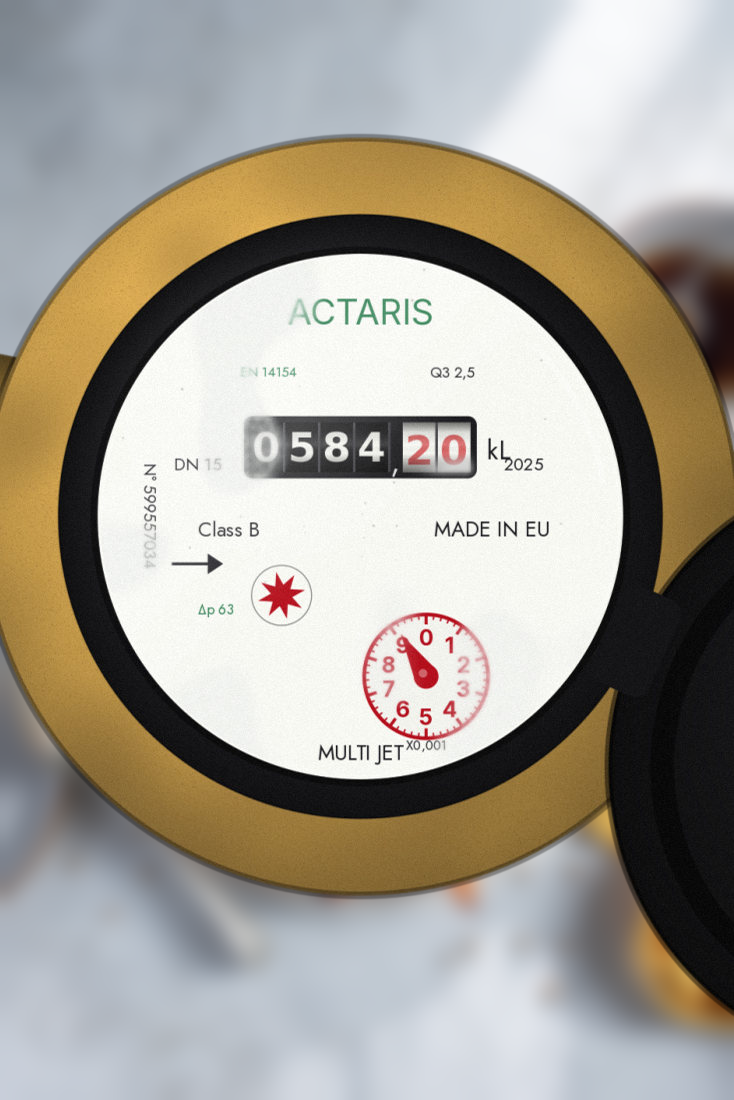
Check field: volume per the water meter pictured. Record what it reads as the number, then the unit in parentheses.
584.199 (kL)
